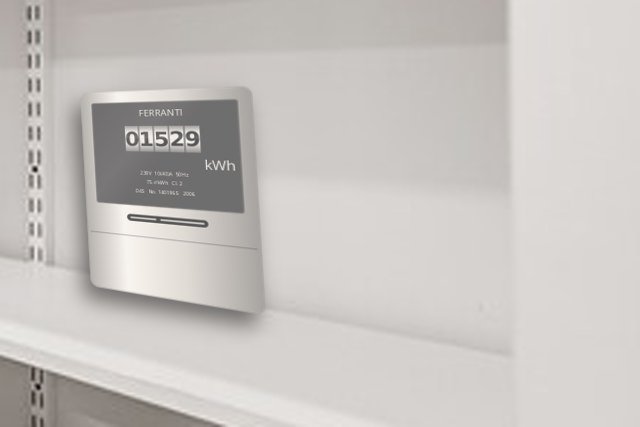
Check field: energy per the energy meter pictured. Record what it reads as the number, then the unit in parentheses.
1529 (kWh)
